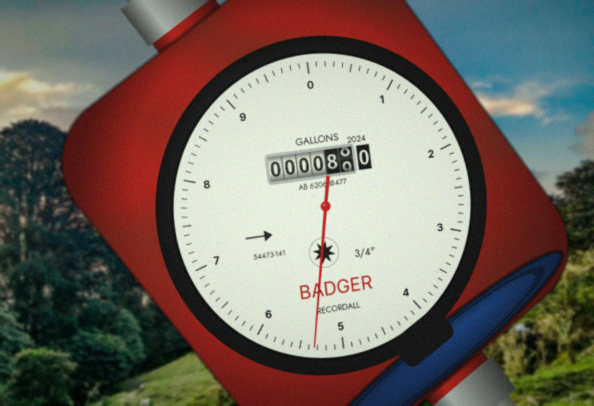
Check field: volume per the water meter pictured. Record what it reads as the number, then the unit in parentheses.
885.3 (gal)
